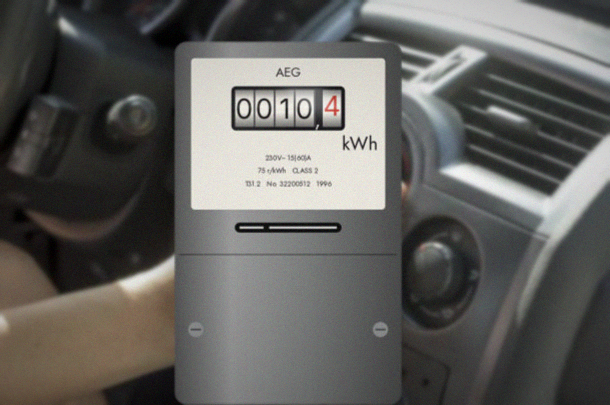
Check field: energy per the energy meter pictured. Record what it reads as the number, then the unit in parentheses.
10.4 (kWh)
